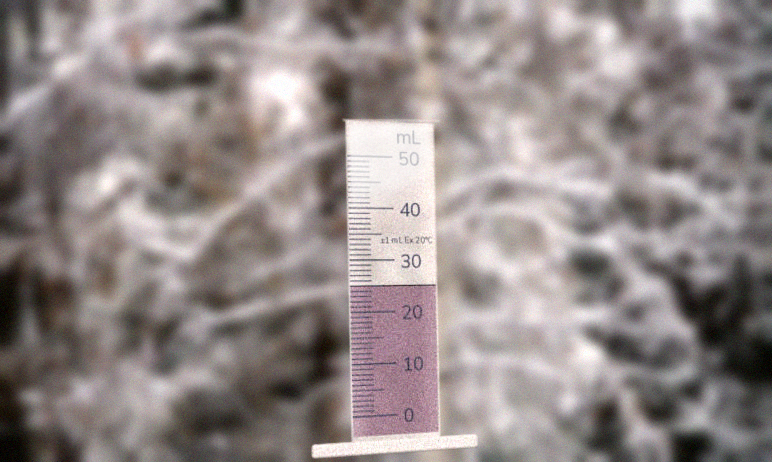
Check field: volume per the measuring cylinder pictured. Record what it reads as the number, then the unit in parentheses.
25 (mL)
